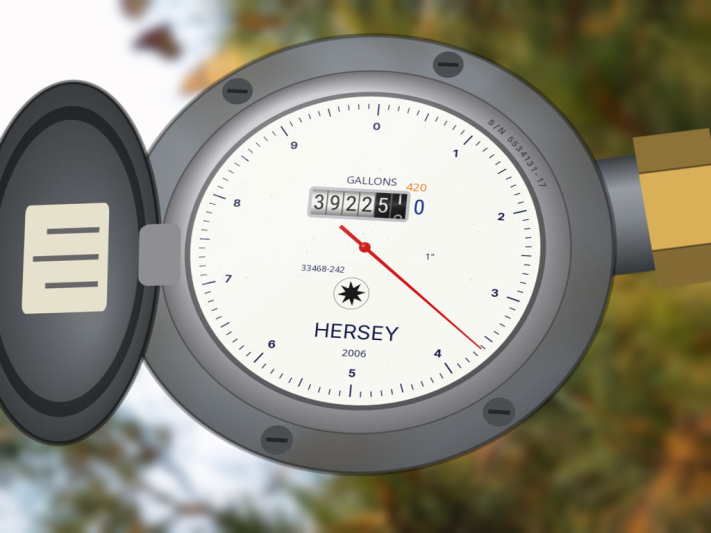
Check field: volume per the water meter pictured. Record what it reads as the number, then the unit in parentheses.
3922513.6 (gal)
